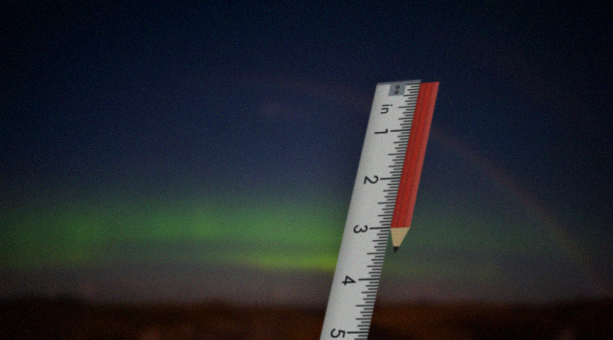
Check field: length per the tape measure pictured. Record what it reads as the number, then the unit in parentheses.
3.5 (in)
